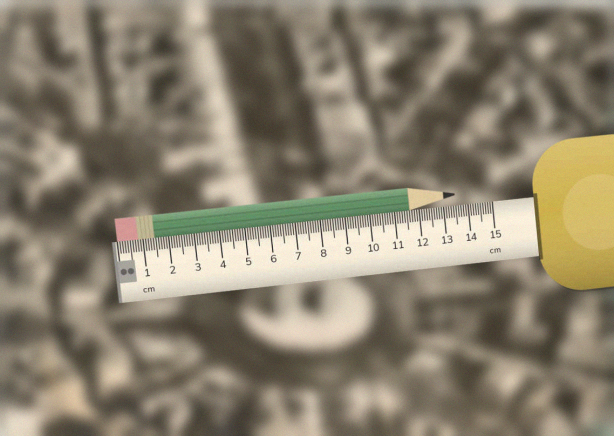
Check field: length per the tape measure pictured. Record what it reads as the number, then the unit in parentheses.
13.5 (cm)
